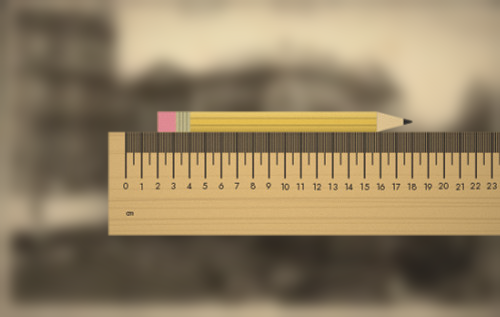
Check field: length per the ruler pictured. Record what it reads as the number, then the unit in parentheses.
16 (cm)
